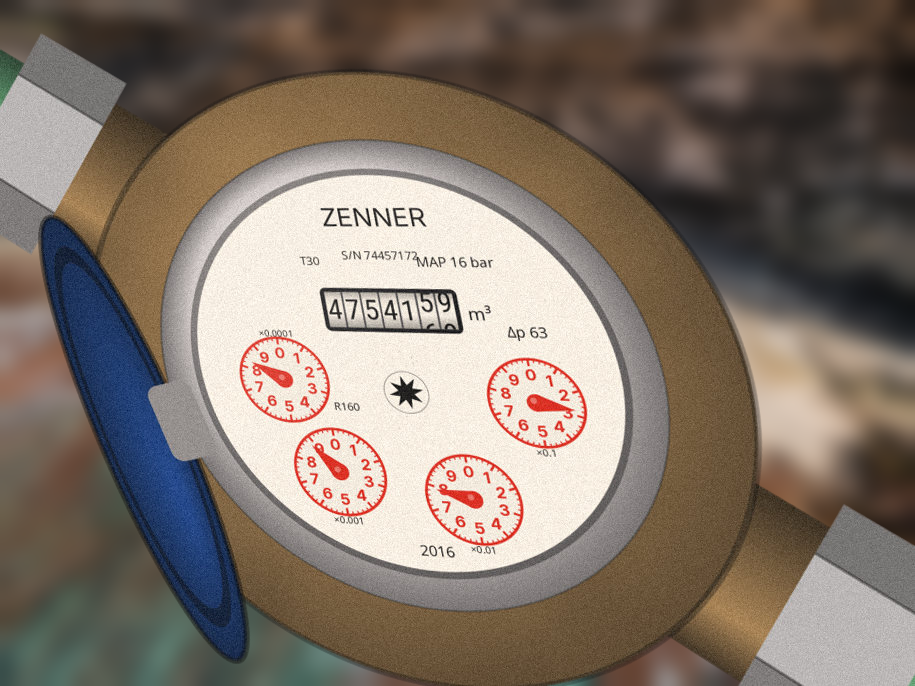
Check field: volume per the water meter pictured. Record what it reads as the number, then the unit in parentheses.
4754159.2788 (m³)
